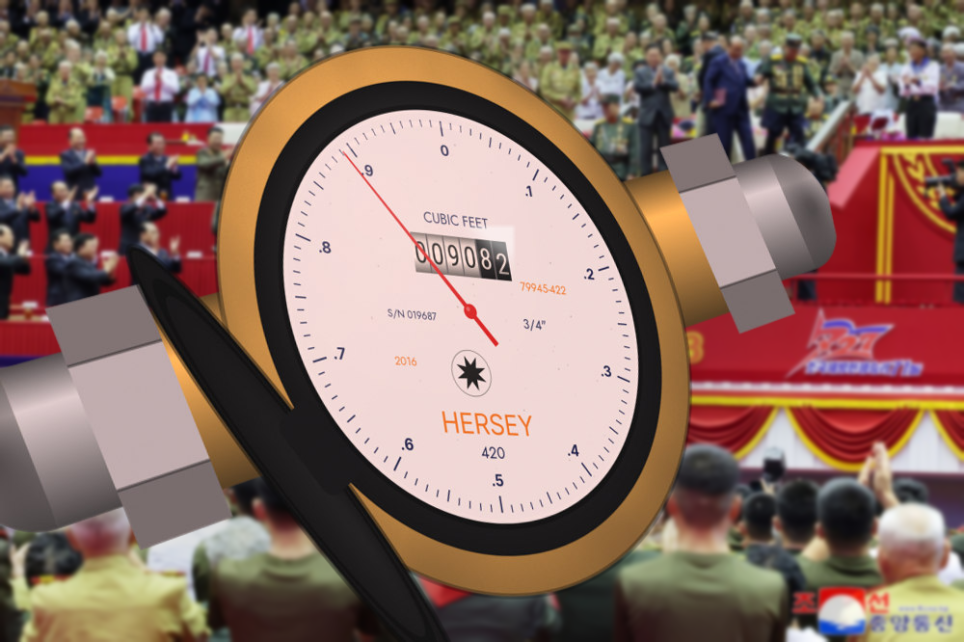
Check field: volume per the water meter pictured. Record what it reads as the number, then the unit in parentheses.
9081.89 (ft³)
